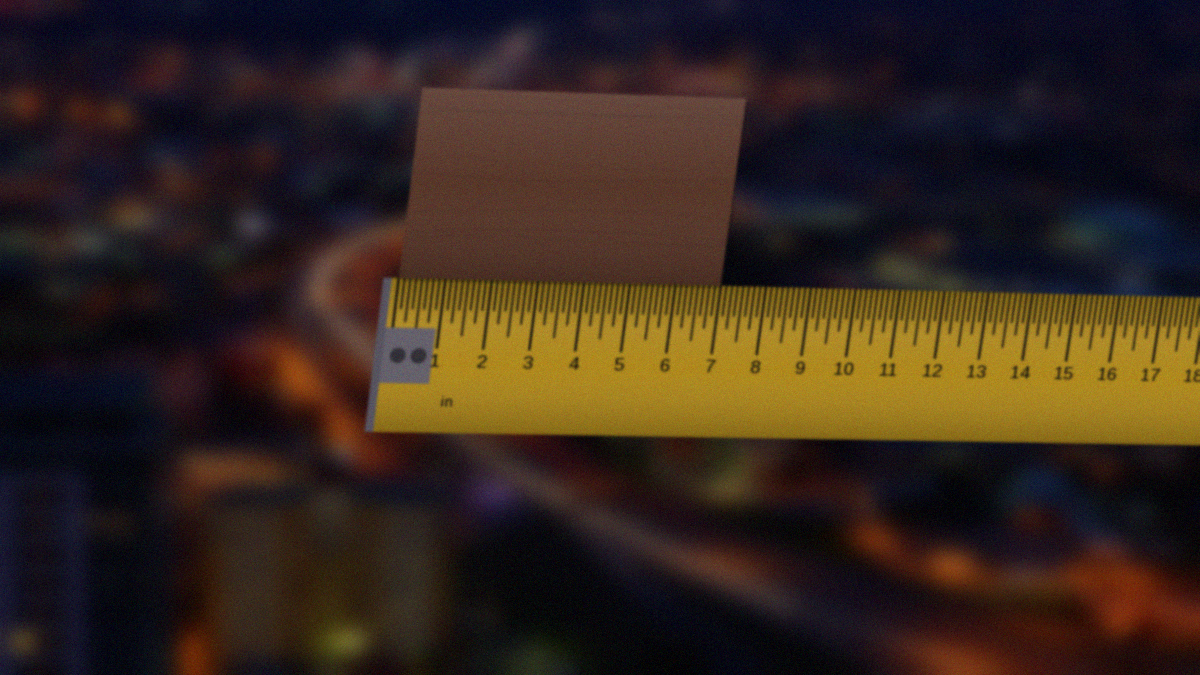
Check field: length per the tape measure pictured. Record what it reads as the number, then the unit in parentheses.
7 (in)
